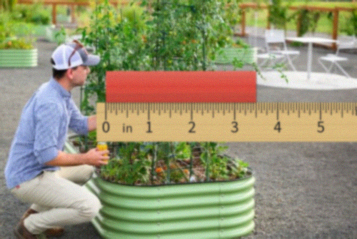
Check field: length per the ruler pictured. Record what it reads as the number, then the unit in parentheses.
3.5 (in)
